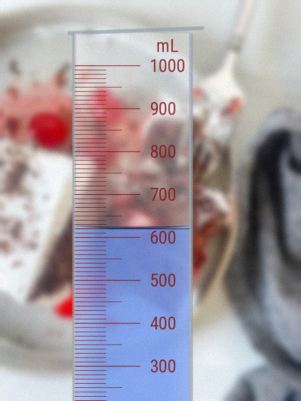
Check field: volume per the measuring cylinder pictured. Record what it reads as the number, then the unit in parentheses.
620 (mL)
